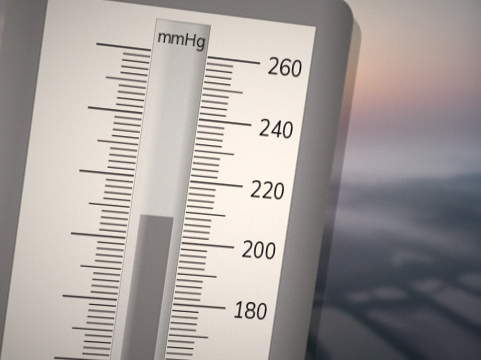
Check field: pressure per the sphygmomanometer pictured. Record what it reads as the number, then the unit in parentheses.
208 (mmHg)
